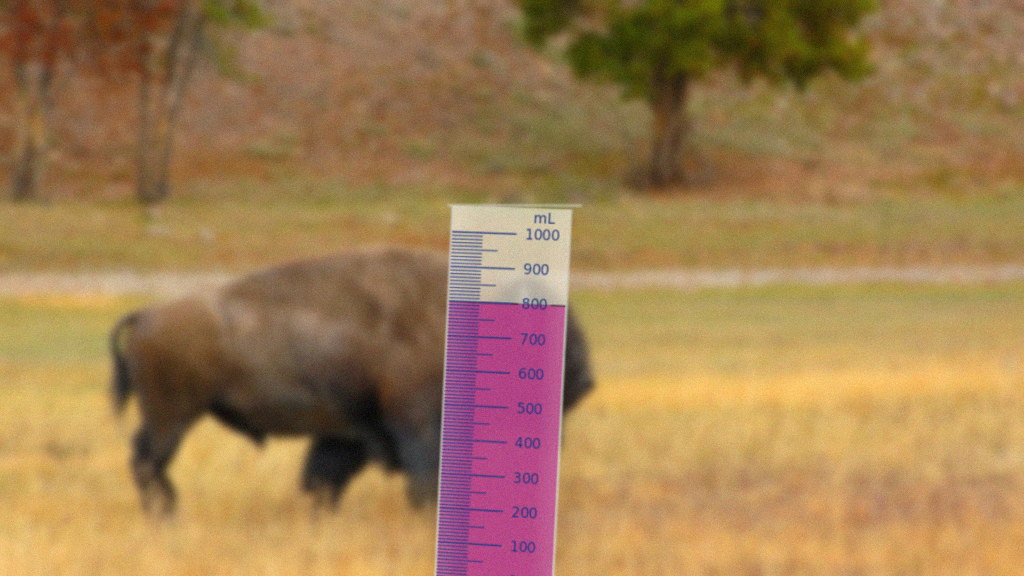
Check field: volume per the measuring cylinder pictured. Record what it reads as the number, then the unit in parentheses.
800 (mL)
